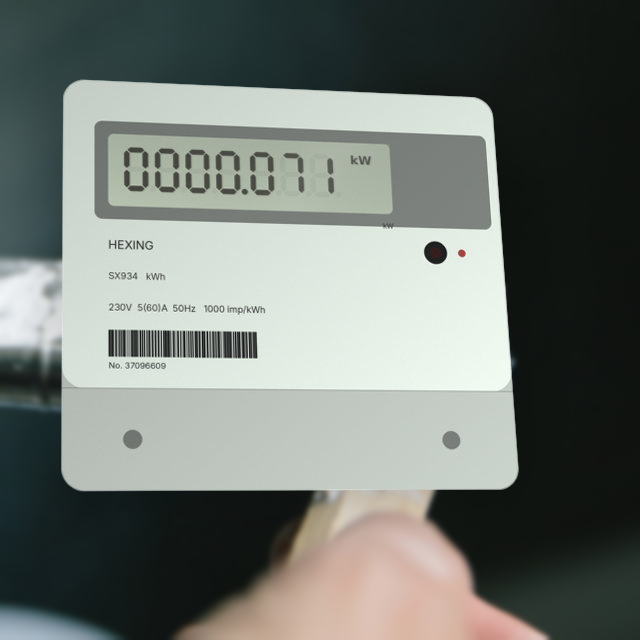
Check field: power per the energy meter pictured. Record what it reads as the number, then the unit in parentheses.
0.071 (kW)
